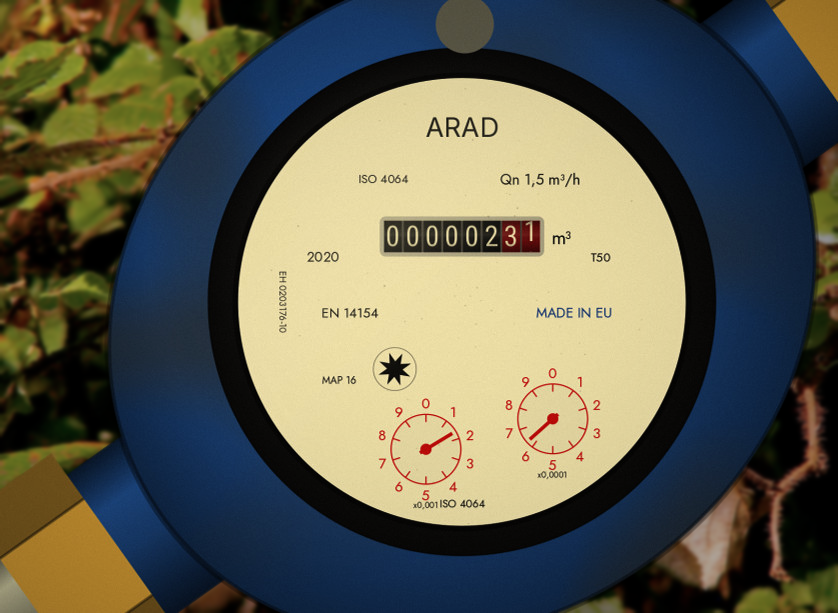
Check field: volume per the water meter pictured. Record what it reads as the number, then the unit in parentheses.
2.3116 (m³)
